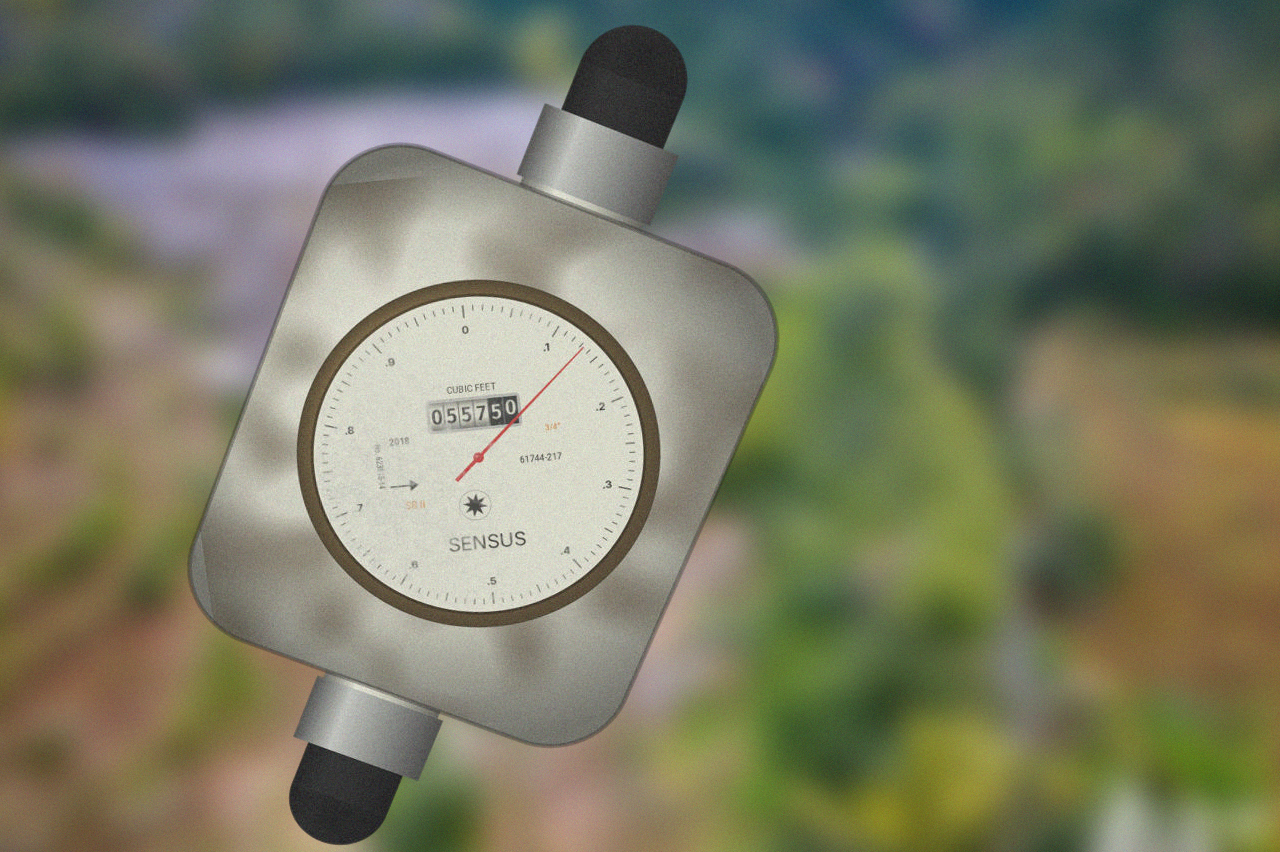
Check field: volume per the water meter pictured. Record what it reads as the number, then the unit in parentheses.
55750.13 (ft³)
